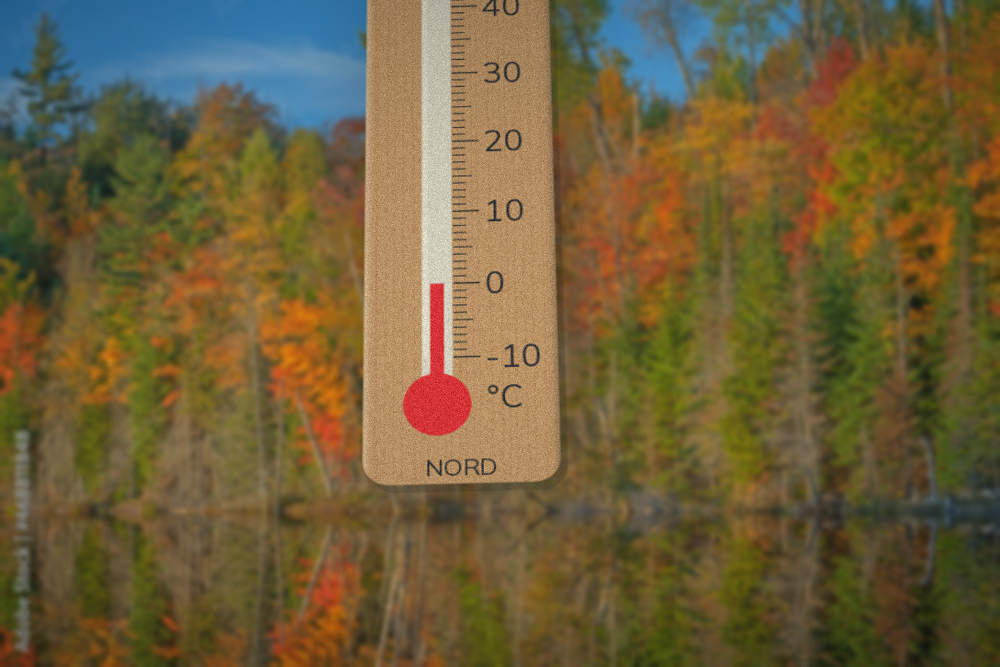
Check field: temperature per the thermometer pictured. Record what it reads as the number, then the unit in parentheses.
0 (°C)
